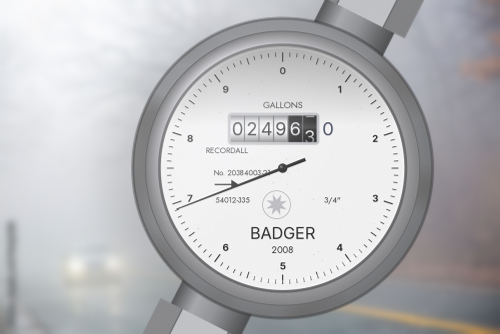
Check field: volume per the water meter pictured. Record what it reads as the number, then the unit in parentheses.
249626.9 (gal)
